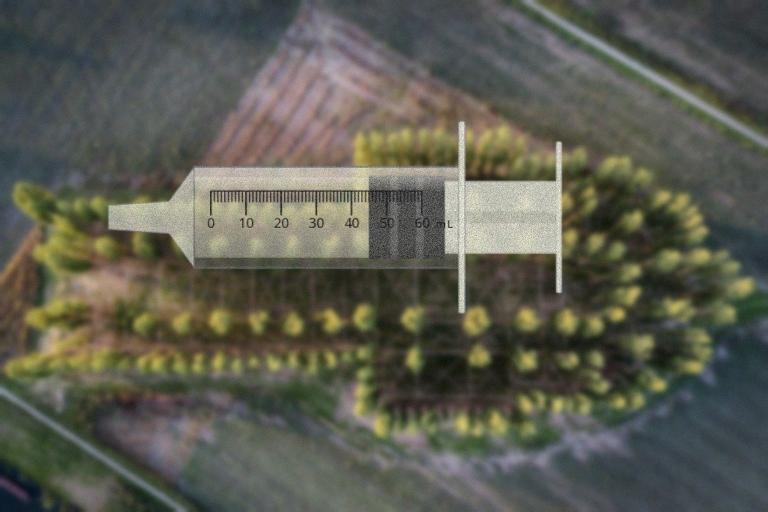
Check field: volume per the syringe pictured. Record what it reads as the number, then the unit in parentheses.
45 (mL)
